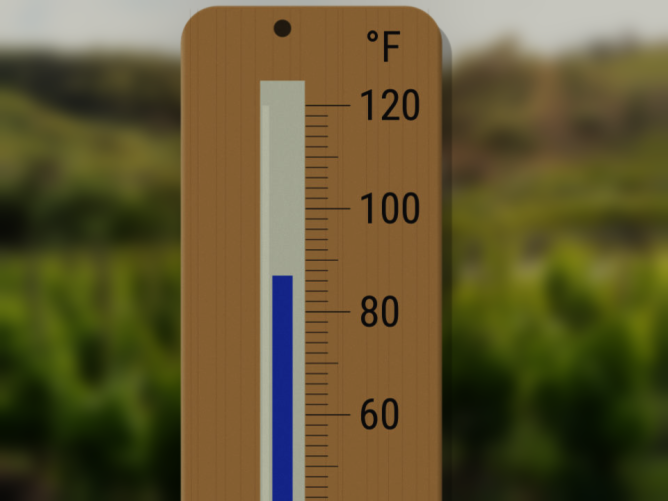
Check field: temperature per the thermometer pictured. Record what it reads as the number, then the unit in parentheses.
87 (°F)
